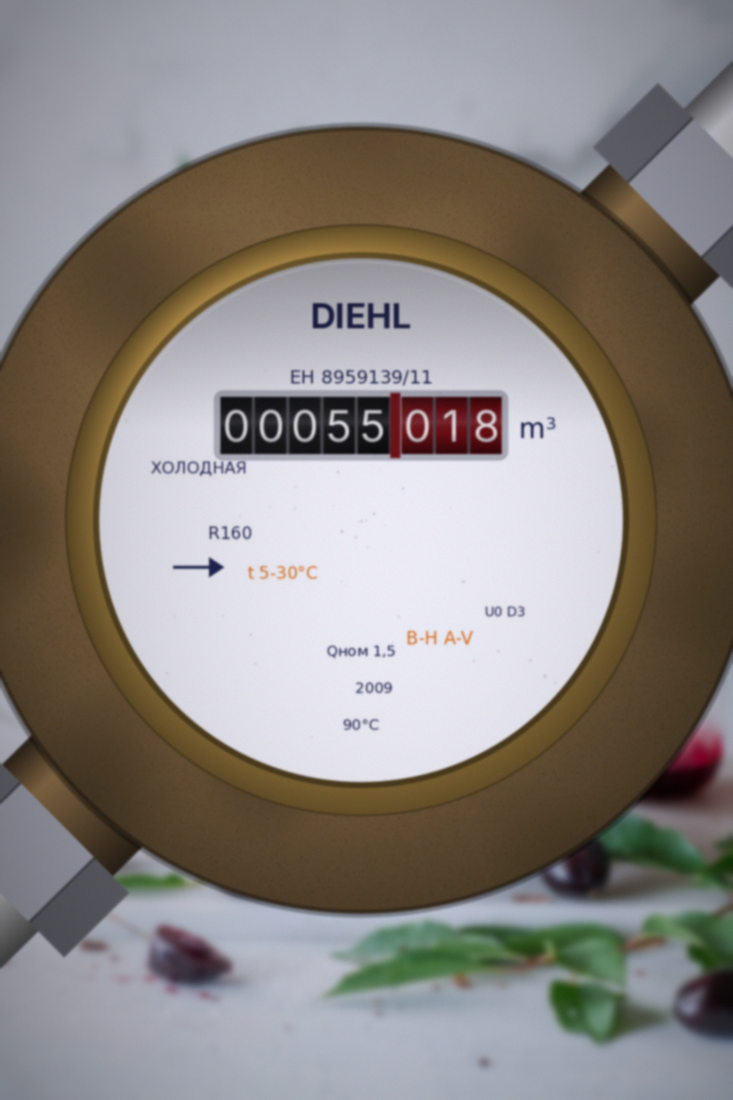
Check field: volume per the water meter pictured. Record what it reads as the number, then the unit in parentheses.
55.018 (m³)
